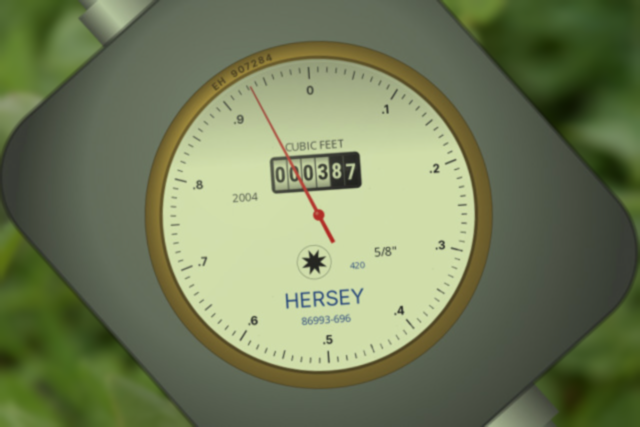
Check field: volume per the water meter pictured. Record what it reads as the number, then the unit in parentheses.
386.93 (ft³)
